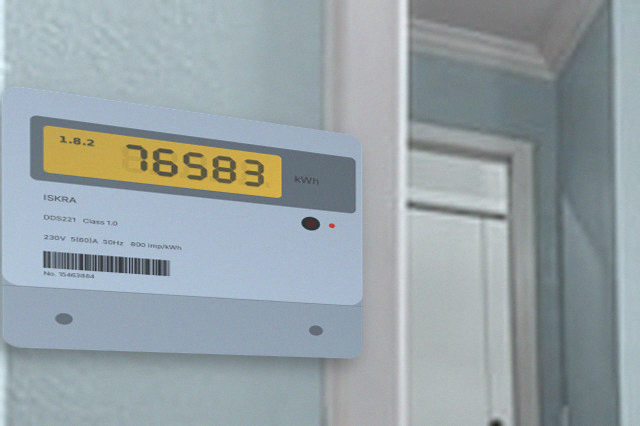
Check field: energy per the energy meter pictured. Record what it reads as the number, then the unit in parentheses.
76583 (kWh)
